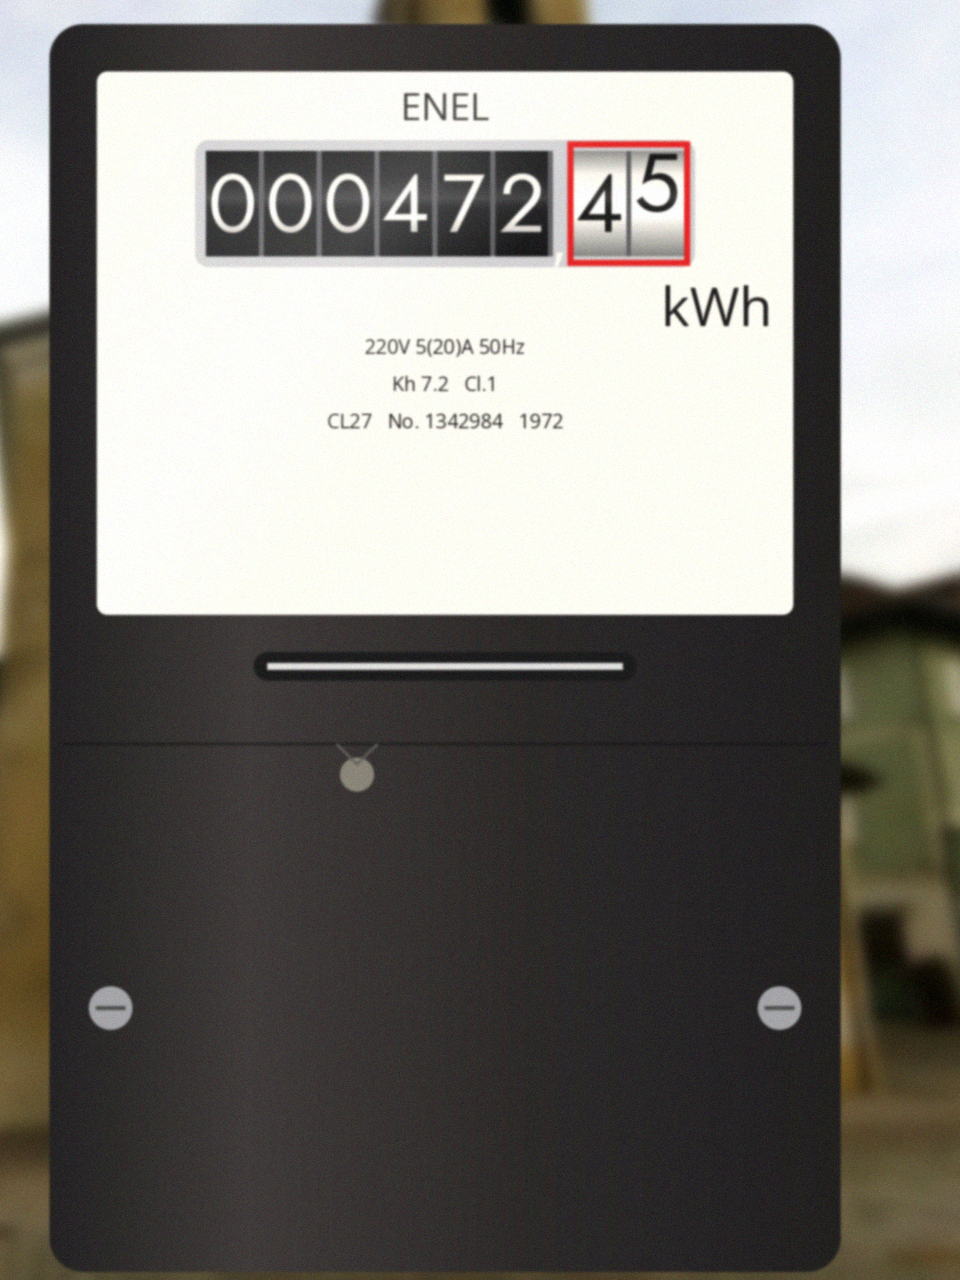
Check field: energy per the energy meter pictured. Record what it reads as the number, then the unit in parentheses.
472.45 (kWh)
